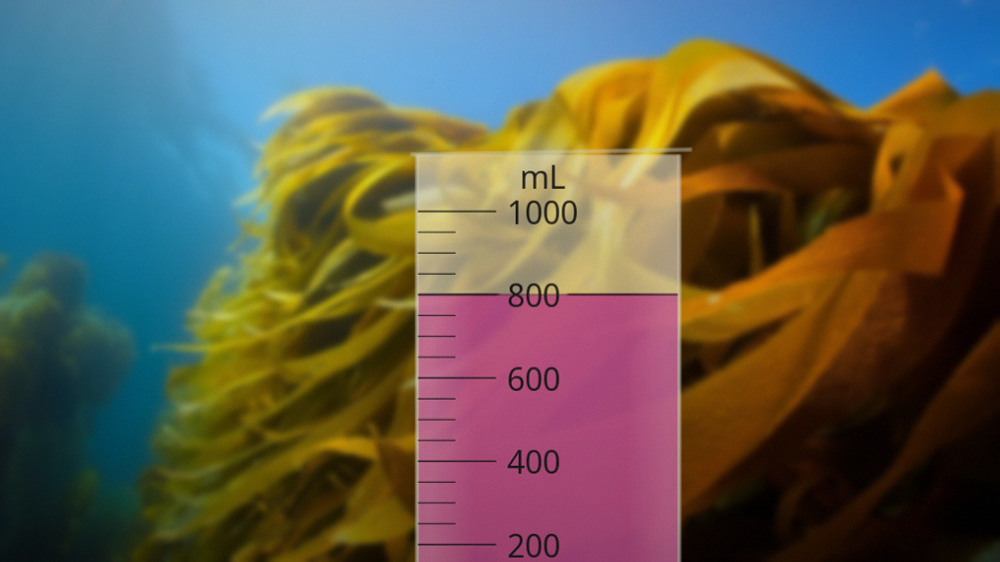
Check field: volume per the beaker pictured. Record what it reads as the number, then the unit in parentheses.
800 (mL)
